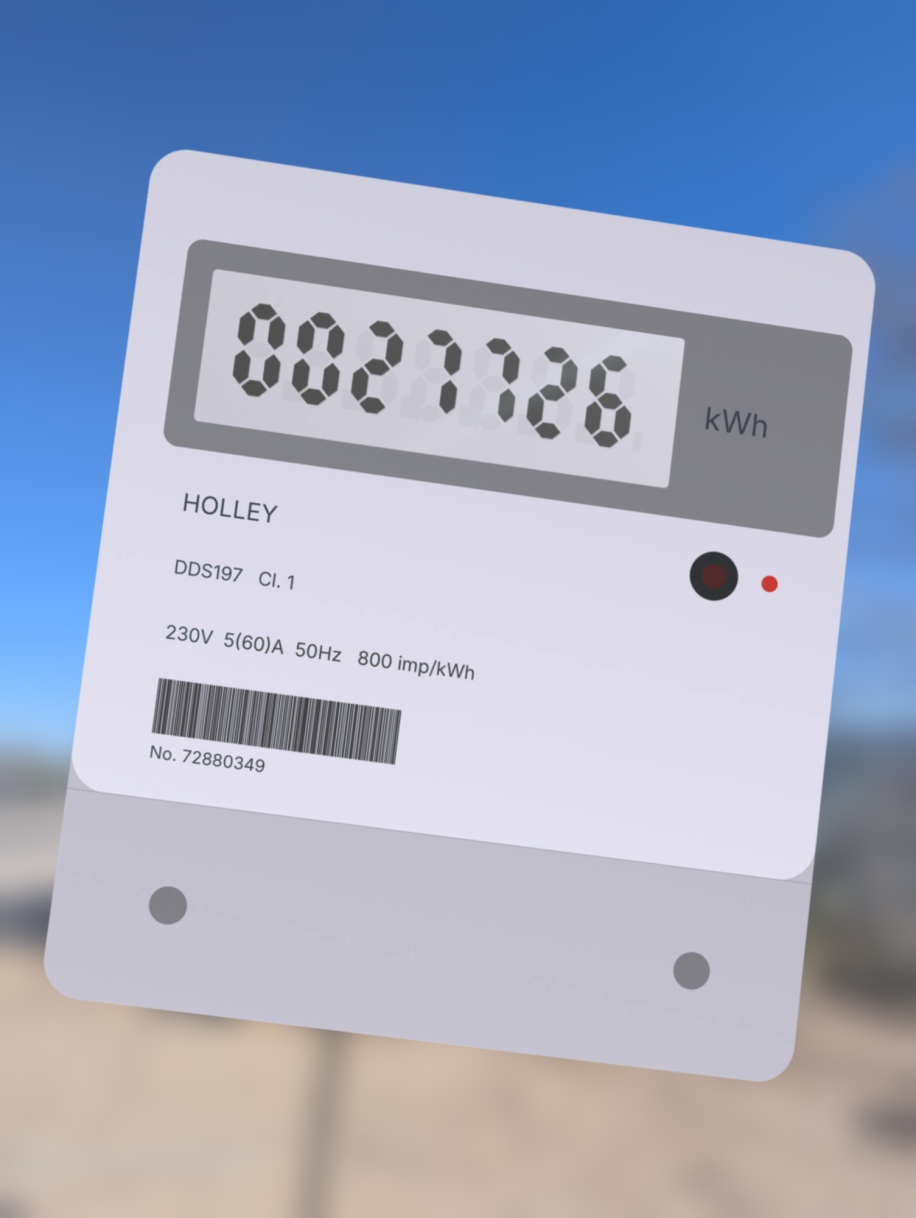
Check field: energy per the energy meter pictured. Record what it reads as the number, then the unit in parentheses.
27726 (kWh)
